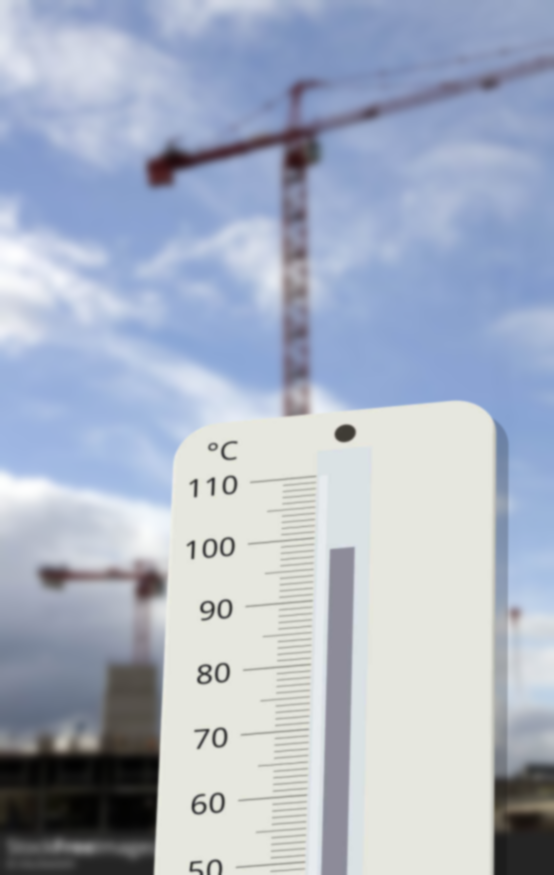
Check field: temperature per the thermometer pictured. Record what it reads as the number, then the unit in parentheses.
98 (°C)
